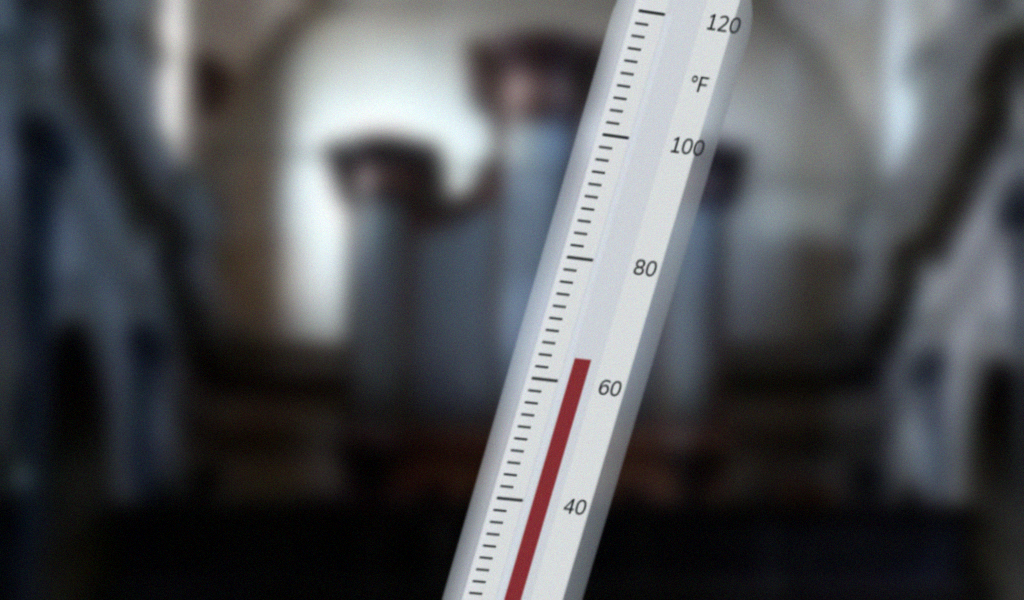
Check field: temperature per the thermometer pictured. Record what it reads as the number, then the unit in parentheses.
64 (°F)
